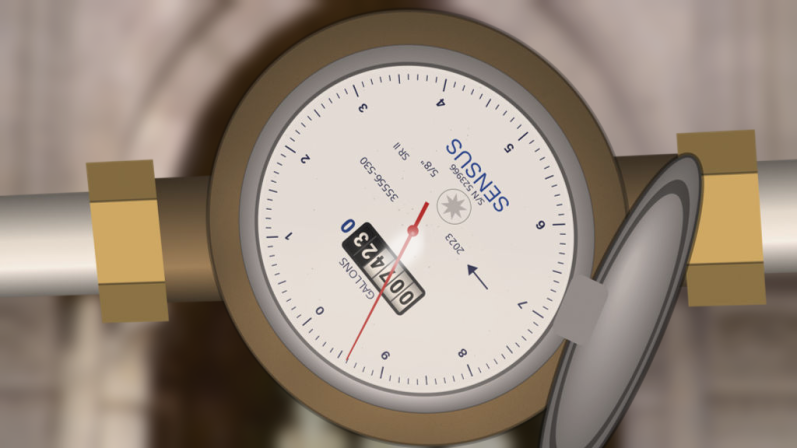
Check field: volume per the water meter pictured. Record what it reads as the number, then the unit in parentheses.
74229.4 (gal)
